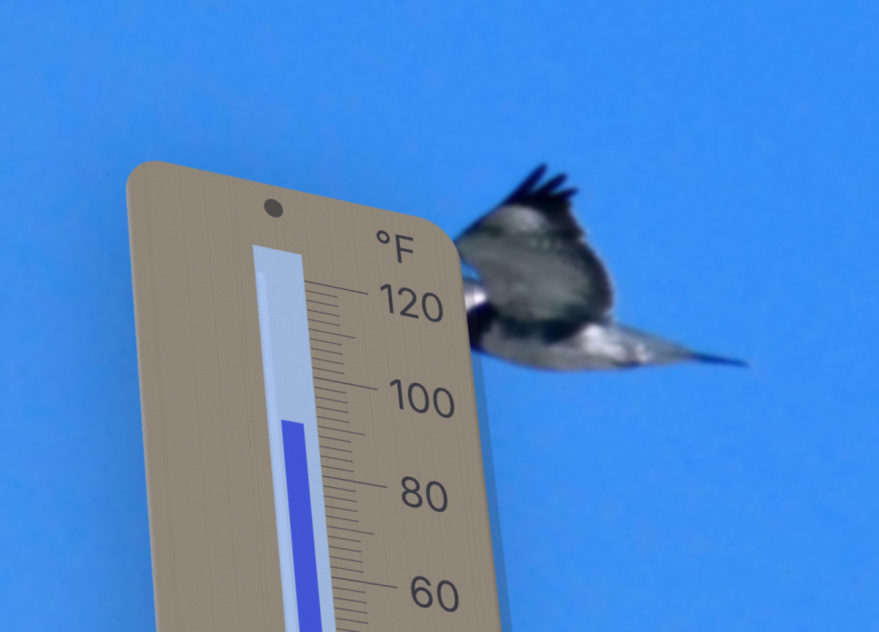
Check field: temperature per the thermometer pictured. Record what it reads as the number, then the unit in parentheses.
90 (°F)
